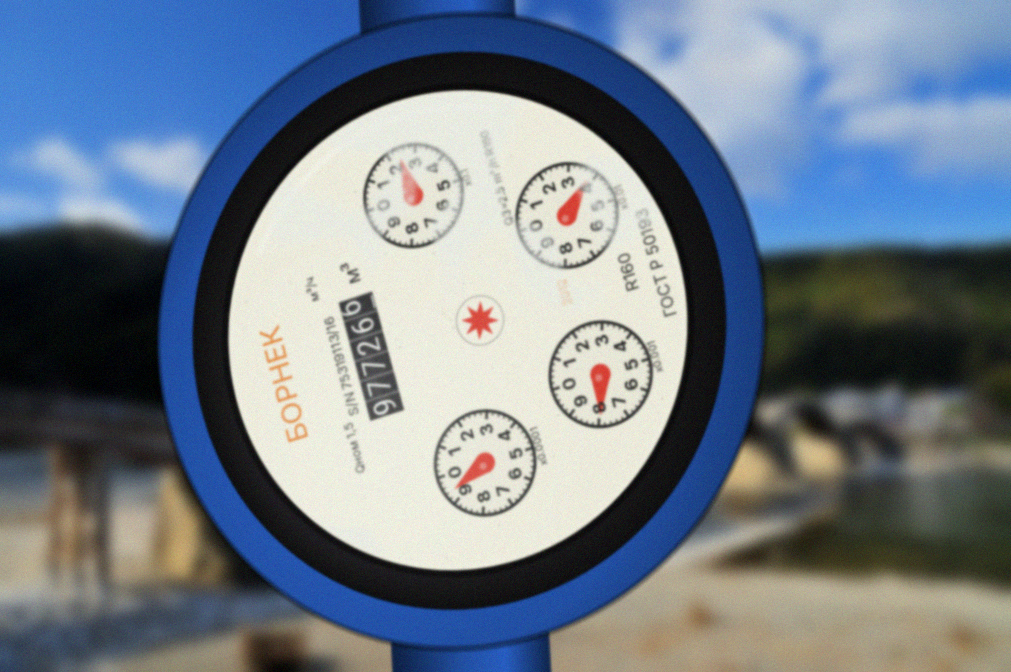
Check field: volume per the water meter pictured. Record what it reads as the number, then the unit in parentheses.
977266.2379 (m³)
